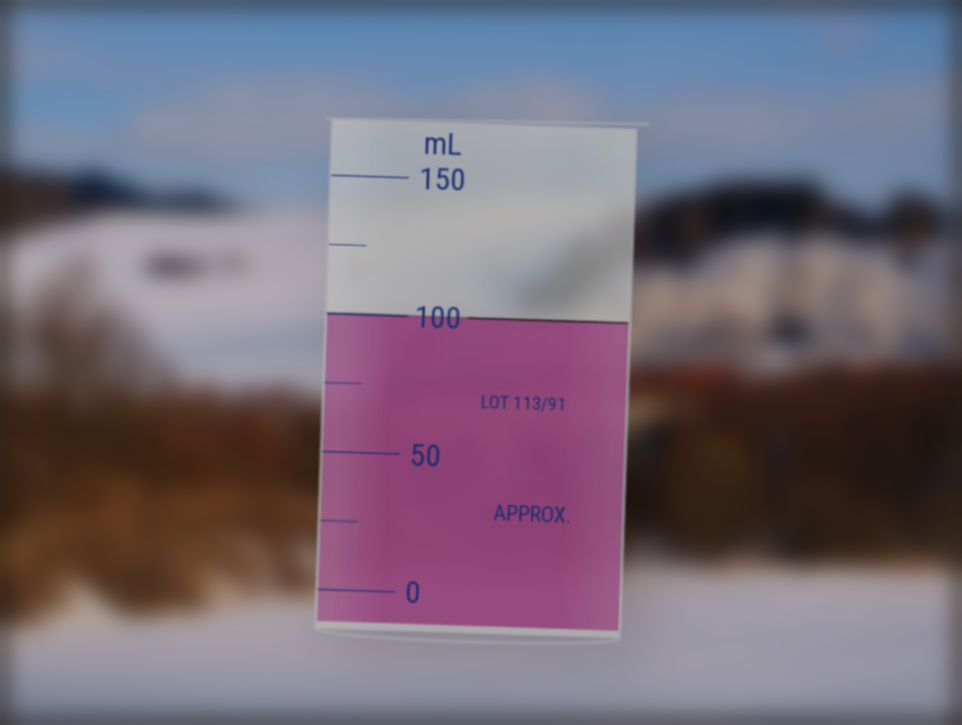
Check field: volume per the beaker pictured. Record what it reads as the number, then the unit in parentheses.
100 (mL)
